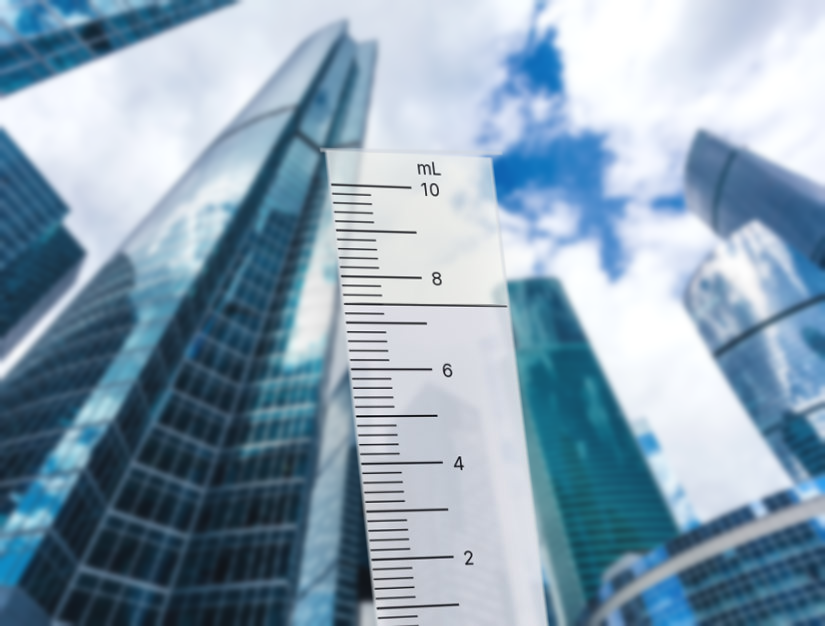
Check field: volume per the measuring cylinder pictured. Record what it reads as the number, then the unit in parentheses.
7.4 (mL)
